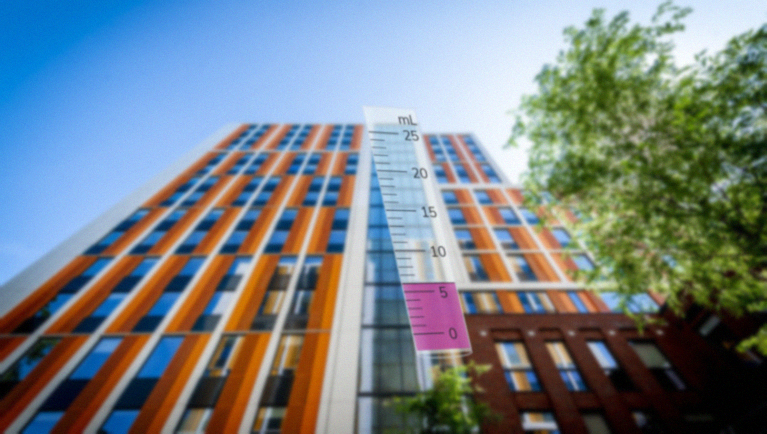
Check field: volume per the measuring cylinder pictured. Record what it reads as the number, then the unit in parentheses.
6 (mL)
